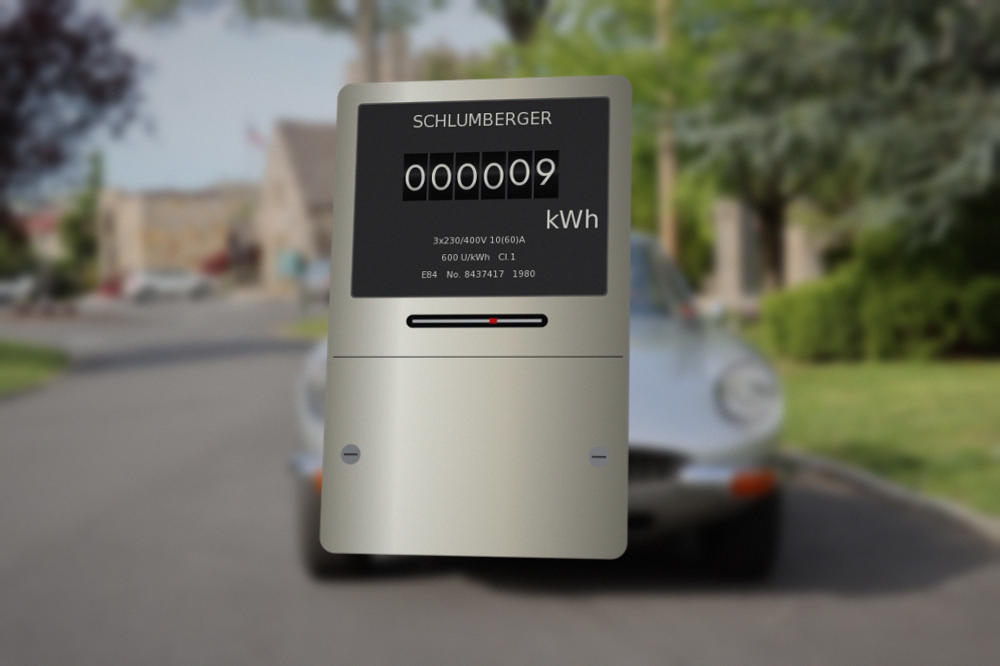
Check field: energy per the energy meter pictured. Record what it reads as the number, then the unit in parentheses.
9 (kWh)
